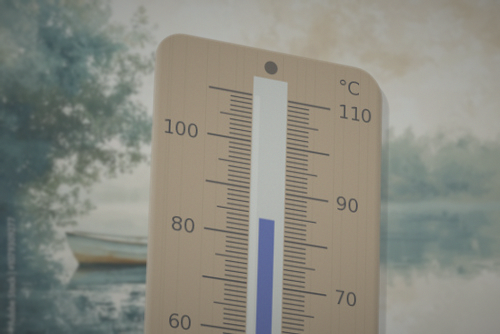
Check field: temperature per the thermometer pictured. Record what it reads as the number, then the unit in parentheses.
84 (°C)
